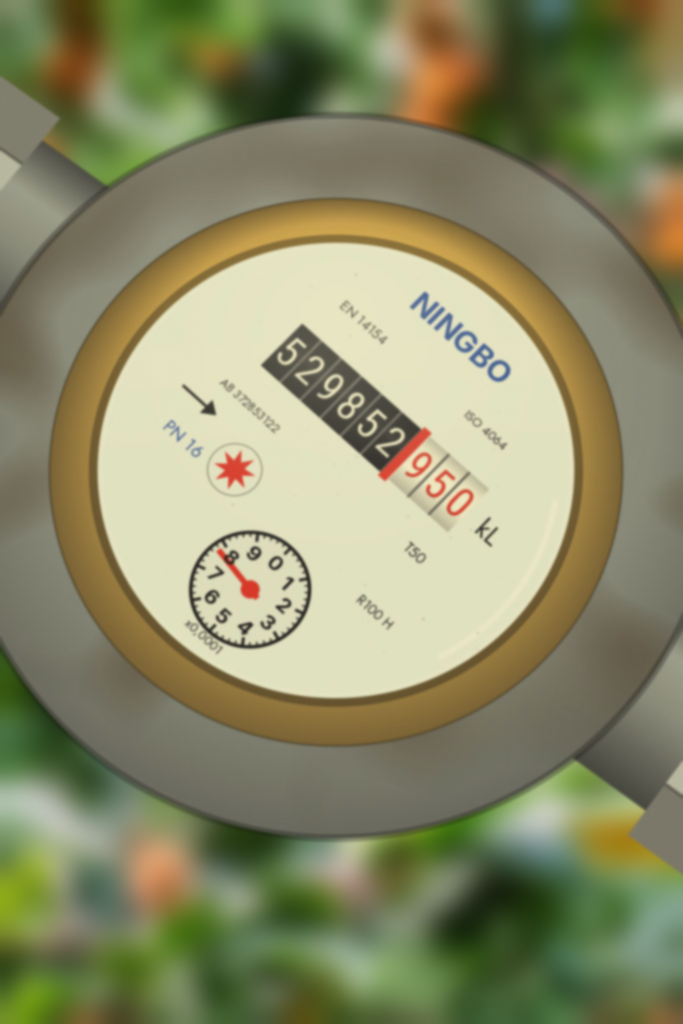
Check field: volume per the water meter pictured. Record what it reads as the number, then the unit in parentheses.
529852.9507 (kL)
